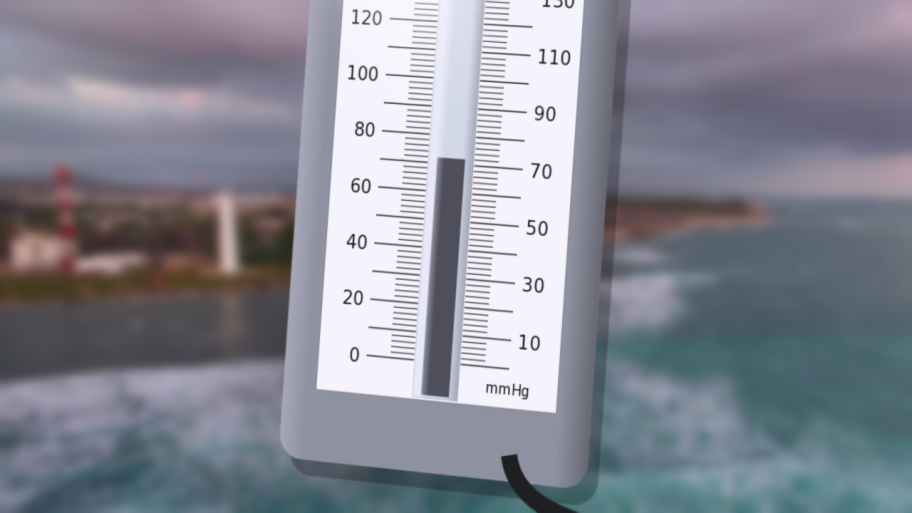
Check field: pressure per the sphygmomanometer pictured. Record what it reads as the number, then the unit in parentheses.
72 (mmHg)
